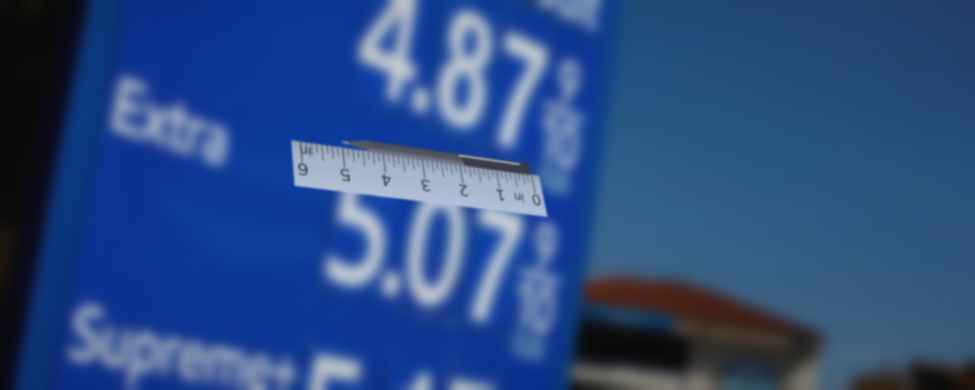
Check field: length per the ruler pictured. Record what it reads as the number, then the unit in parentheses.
5 (in)
